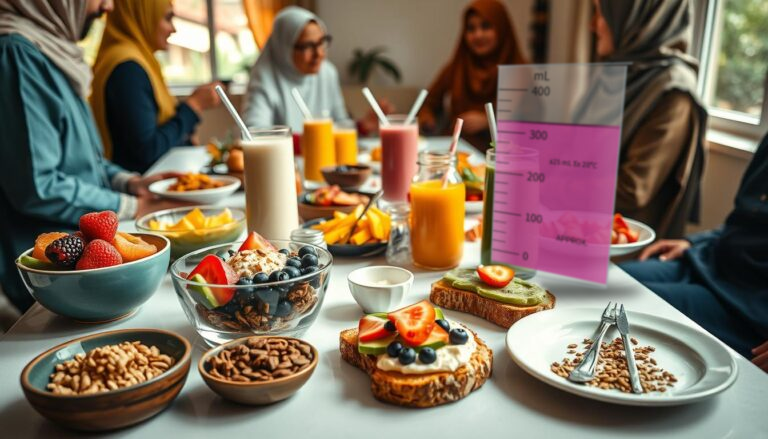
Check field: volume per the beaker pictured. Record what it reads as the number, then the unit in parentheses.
325 (mL)
